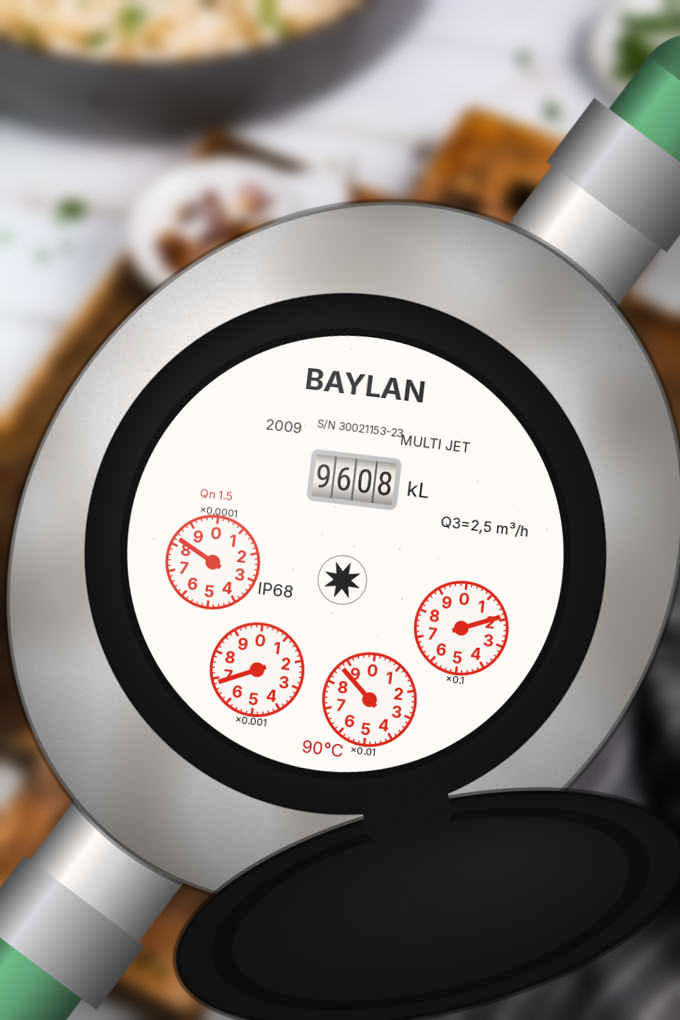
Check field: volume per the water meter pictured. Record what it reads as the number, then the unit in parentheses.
9608.1868 (kL)
